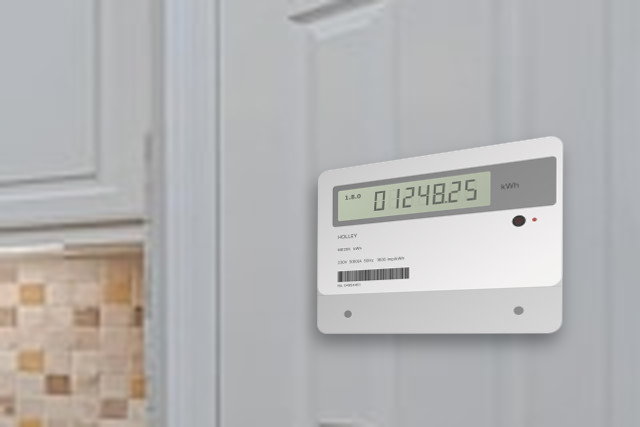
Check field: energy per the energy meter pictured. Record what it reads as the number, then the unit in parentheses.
1248.25 (kWh)
